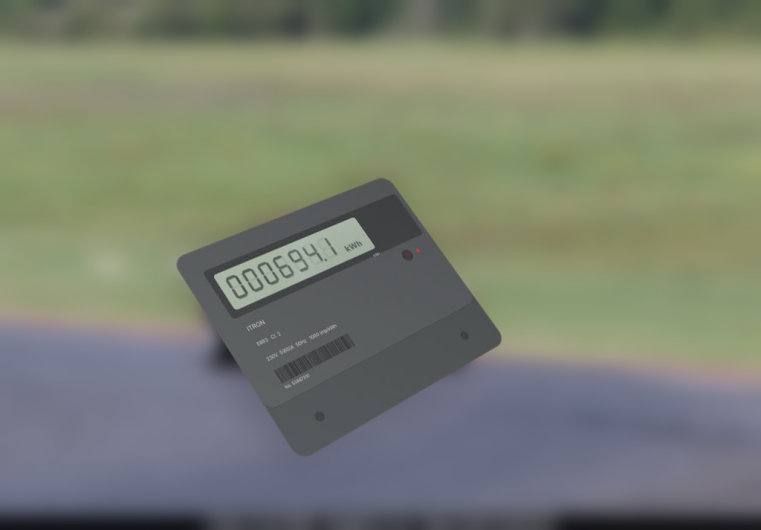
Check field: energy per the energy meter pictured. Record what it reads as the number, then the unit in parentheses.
694.1 (kWh)
